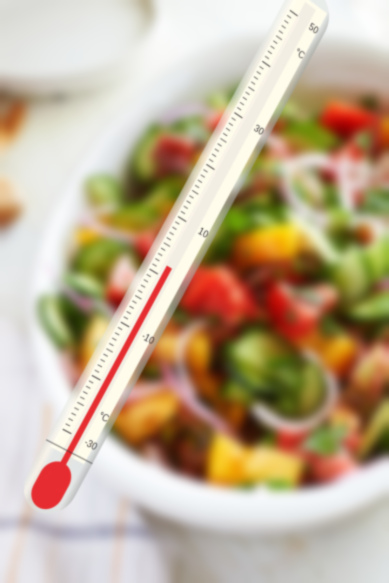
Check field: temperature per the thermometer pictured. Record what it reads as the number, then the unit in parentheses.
2 (°C)
